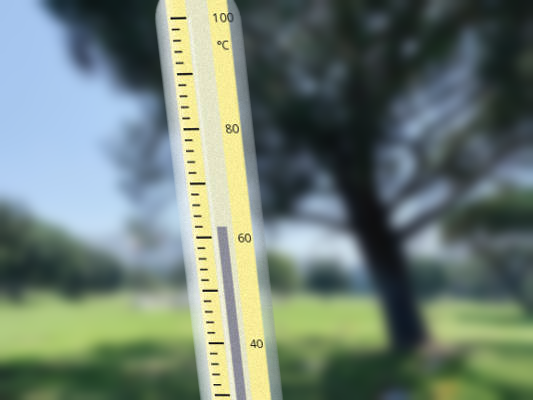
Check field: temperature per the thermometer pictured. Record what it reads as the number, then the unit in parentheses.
62 (°C)
